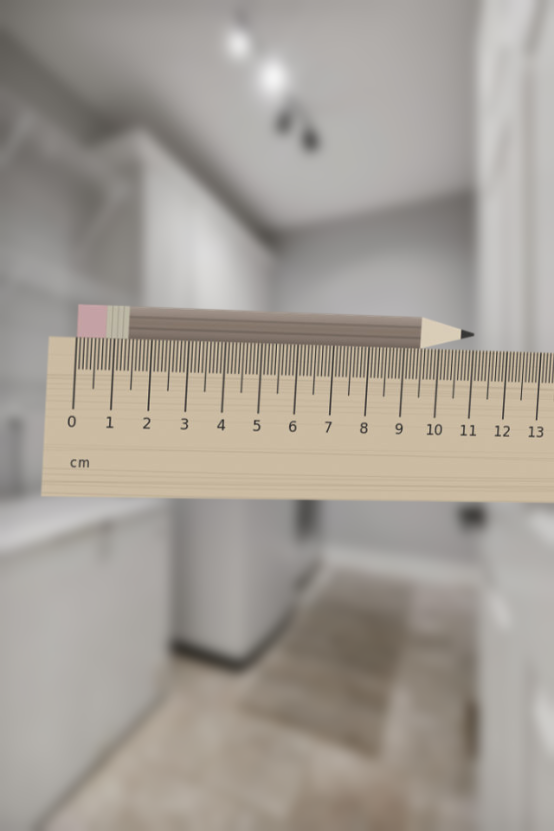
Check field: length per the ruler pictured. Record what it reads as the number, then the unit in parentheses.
11 (cm)
